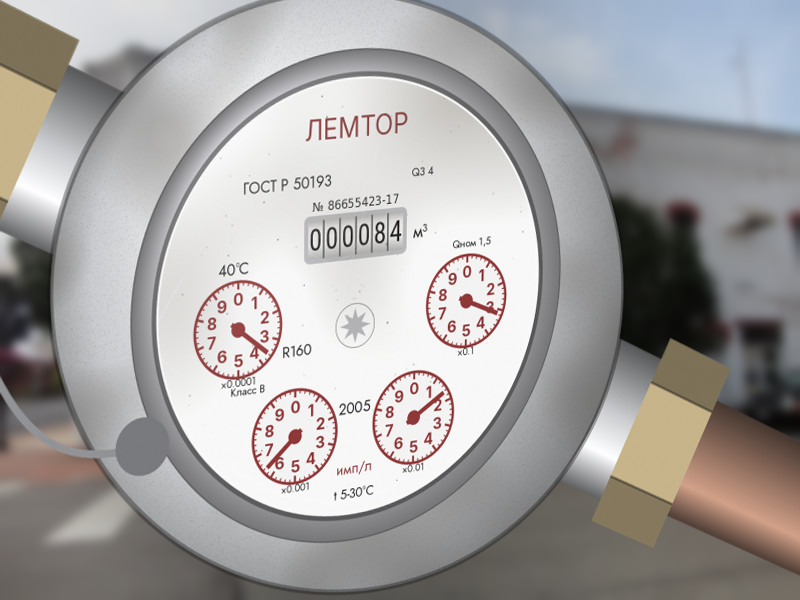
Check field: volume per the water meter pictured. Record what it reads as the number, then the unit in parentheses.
84.3163 (m³)
